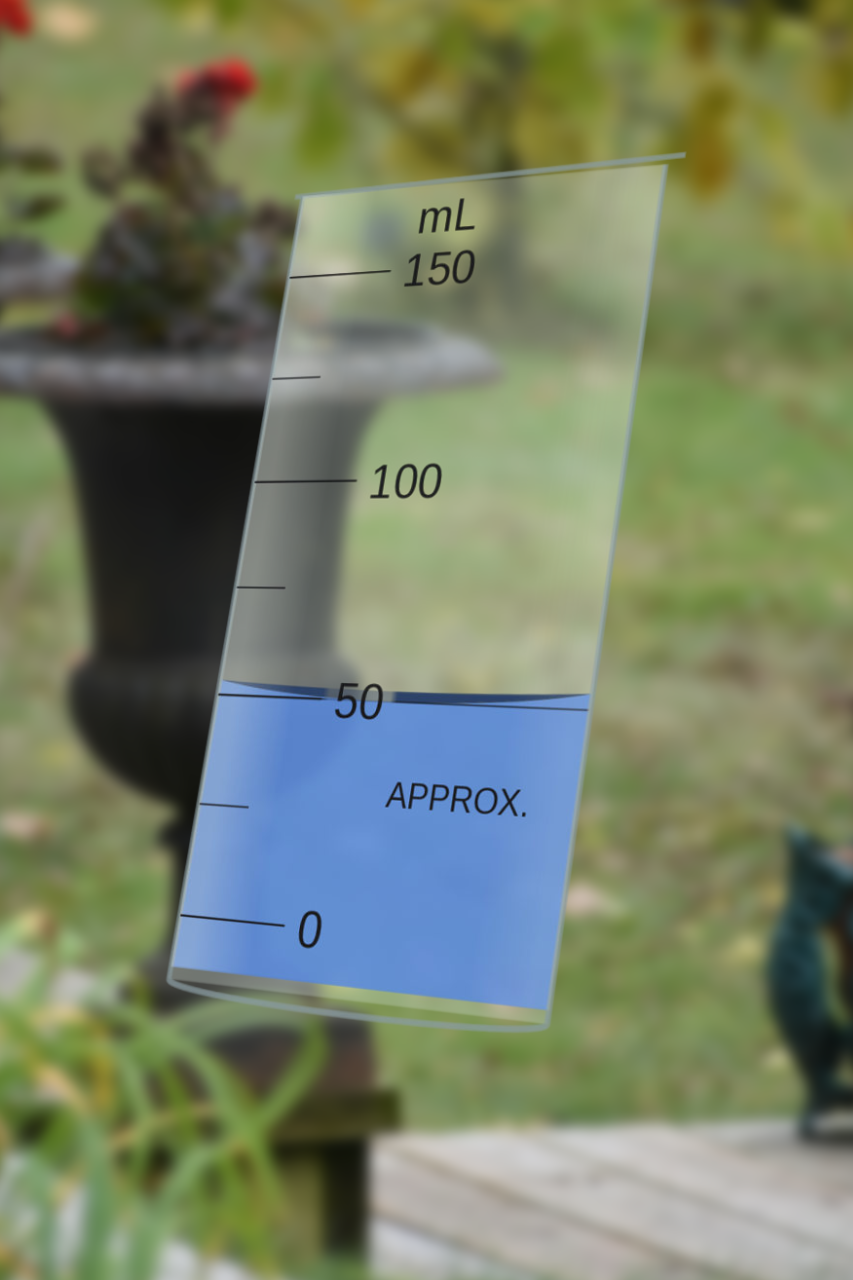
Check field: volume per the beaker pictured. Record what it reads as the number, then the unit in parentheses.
50 (mL)
